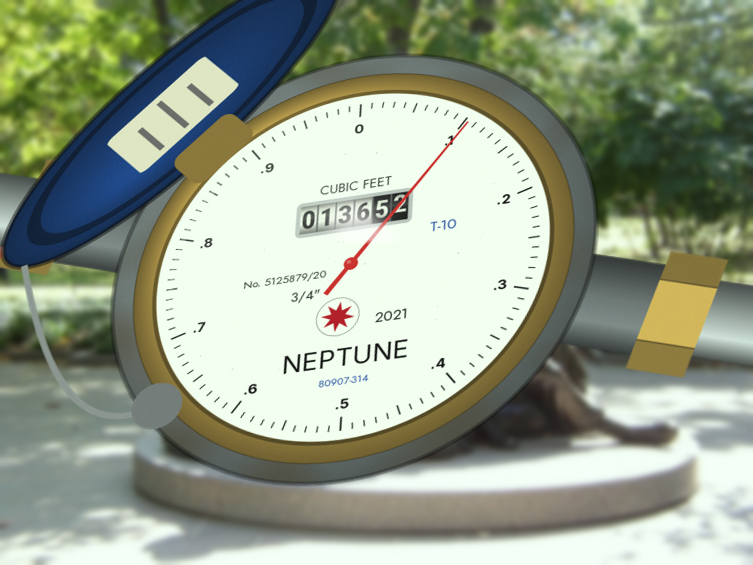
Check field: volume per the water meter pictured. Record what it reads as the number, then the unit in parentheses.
13652.10 (ft³)
